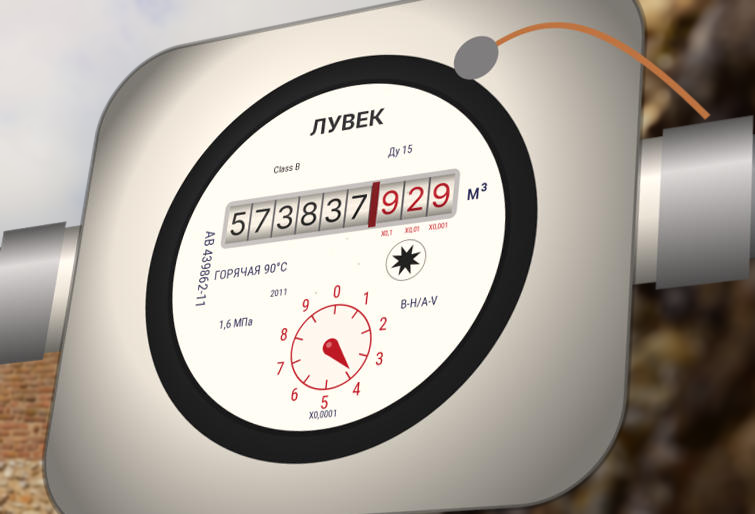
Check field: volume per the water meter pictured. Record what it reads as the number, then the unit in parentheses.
573837.9293 (m³)
